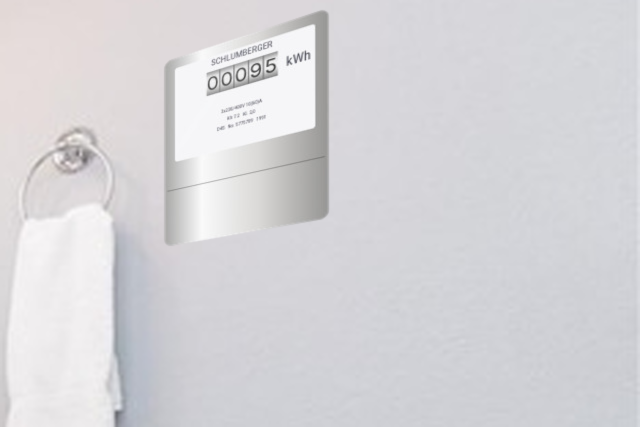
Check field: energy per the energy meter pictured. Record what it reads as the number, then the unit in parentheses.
95 (kWh)
